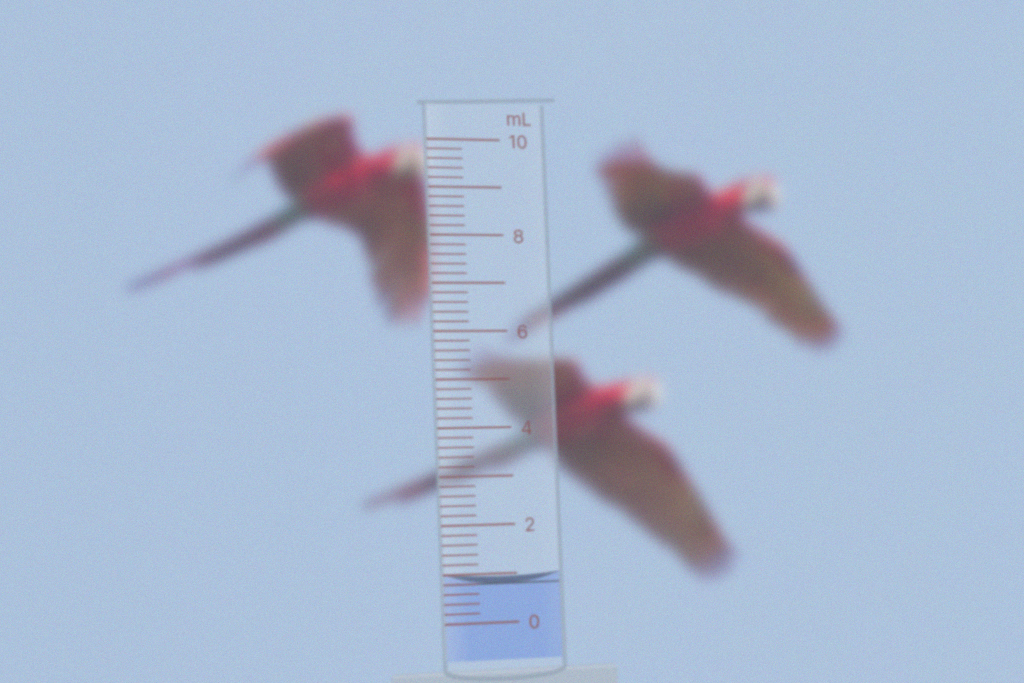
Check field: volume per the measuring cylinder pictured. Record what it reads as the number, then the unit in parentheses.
0.8 (mL)
